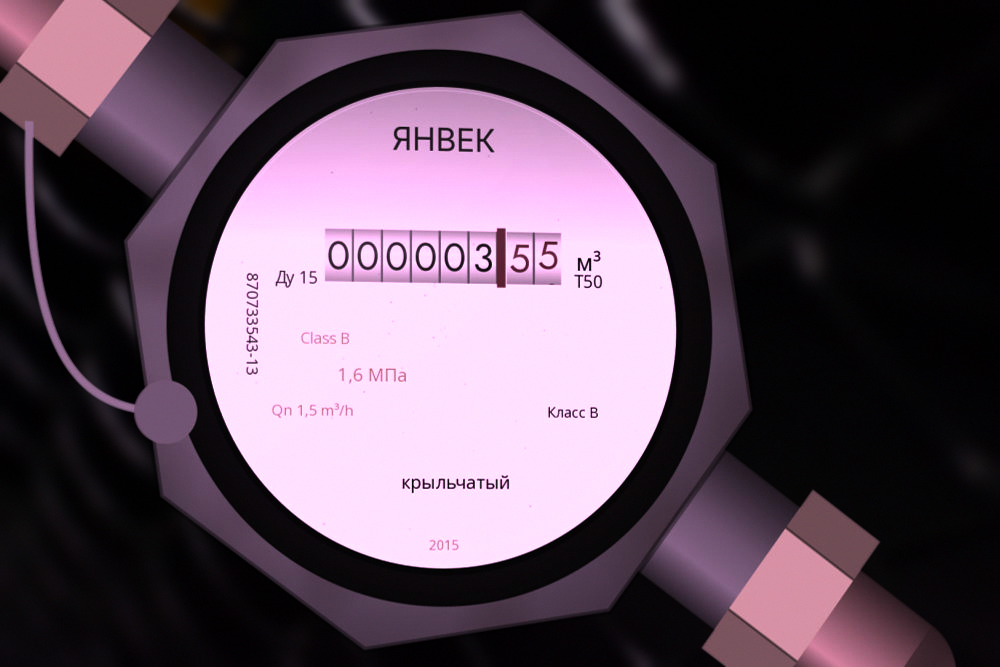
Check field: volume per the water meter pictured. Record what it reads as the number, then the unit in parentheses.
3.55 (m³)
